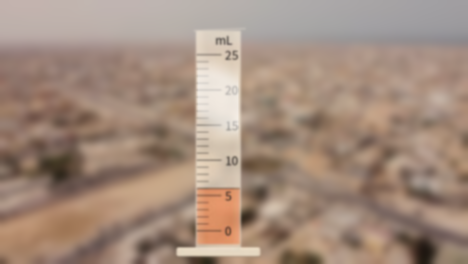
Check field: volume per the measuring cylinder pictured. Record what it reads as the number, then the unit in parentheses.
6 (mL)
